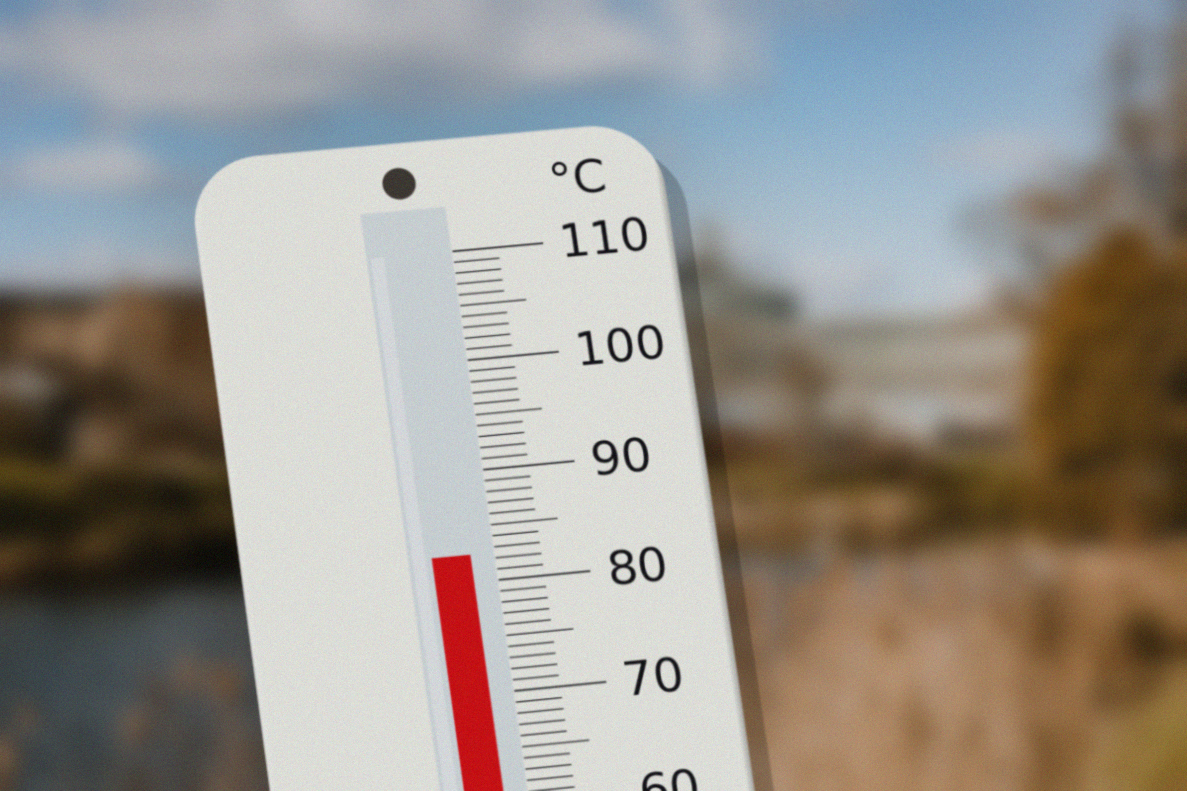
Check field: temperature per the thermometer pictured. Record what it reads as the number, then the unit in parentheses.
82.5 (°C)
